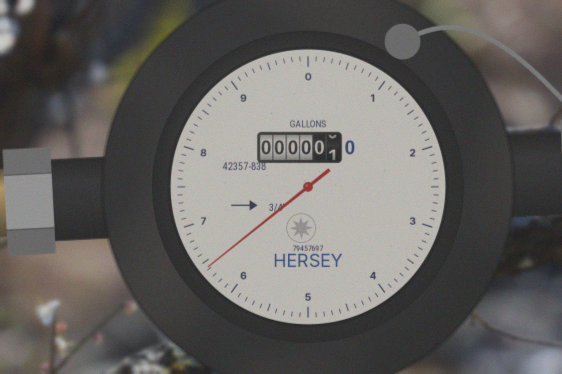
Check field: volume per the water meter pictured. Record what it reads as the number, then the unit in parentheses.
6.4 (gal)
